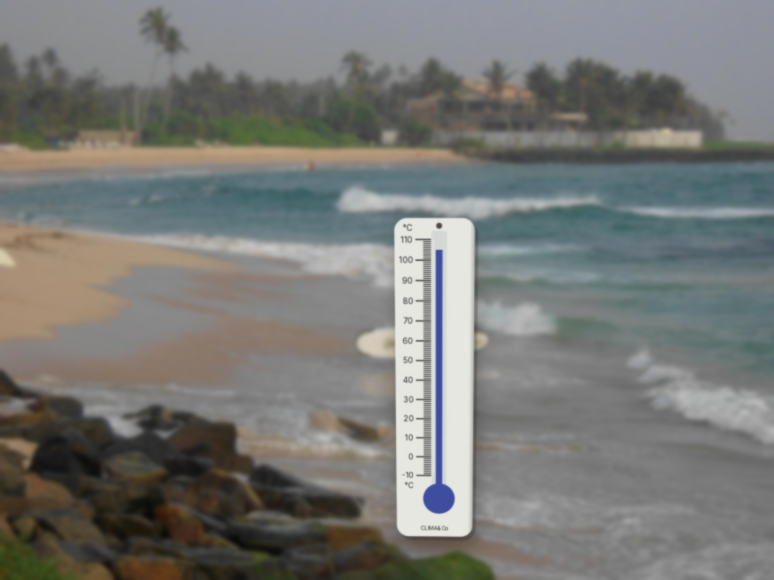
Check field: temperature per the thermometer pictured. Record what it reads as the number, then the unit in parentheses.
105 (°C)
